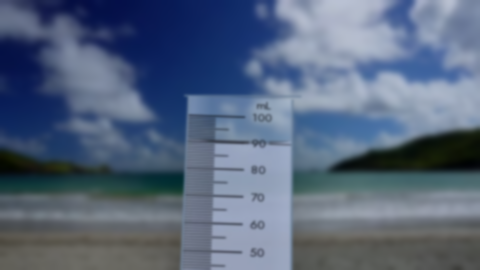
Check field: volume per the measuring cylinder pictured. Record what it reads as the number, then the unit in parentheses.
90 (mL)
